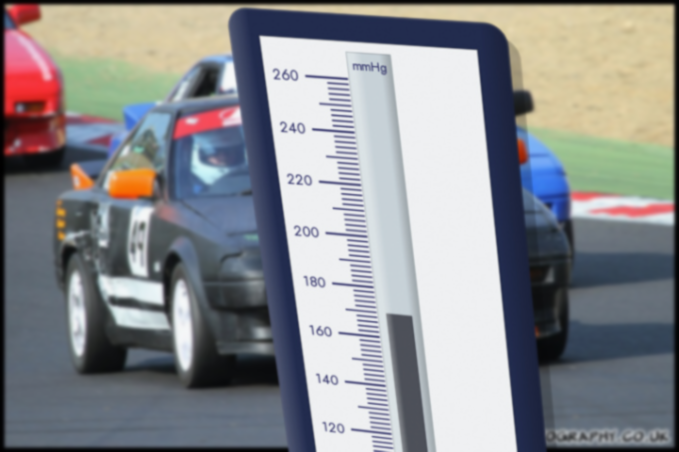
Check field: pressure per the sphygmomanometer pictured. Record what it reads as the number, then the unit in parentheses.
170 (mmHg)
